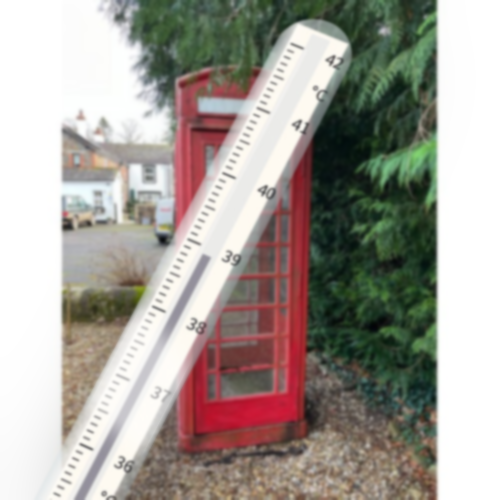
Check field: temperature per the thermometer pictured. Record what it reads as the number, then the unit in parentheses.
38.9 (°C)
